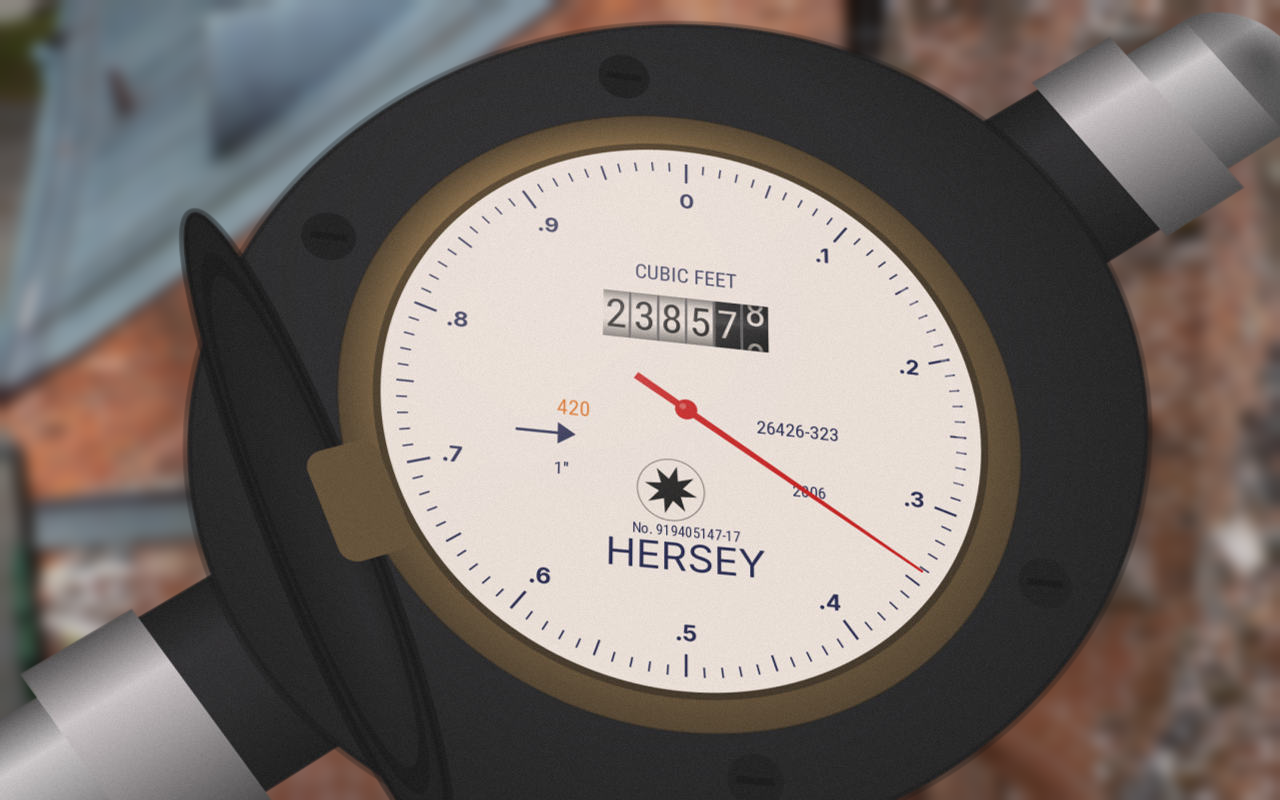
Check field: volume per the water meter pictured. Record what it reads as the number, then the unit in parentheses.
238578.34 (ft³)
